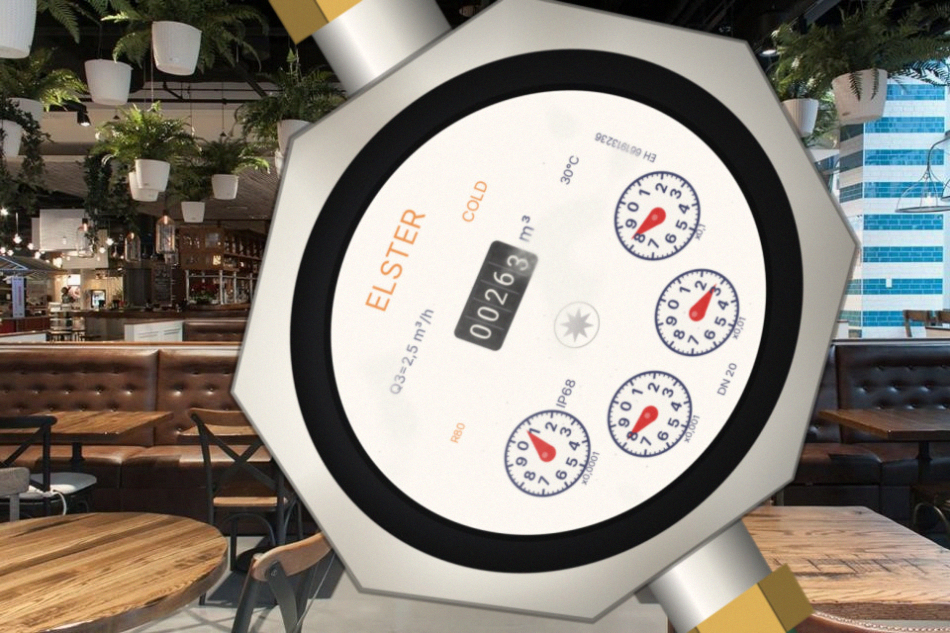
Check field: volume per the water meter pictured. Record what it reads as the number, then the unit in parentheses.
262.8280 (m³)
